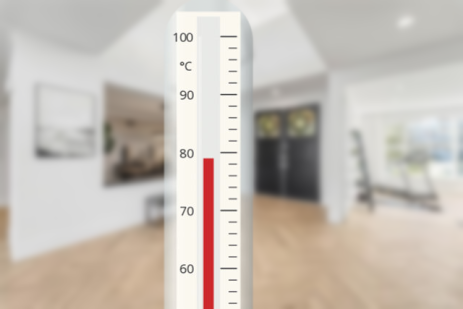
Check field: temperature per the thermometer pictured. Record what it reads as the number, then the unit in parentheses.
79 (°C)
